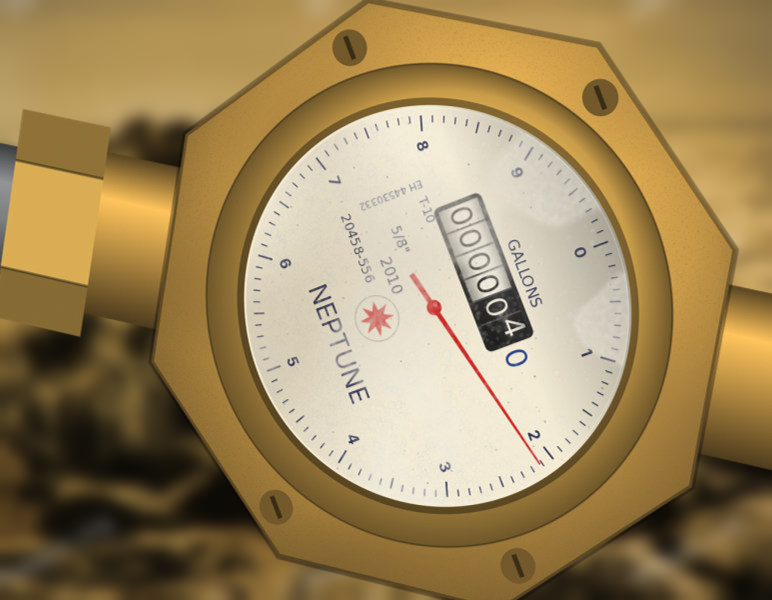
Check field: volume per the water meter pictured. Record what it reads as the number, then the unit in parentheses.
42.1 (gal)
